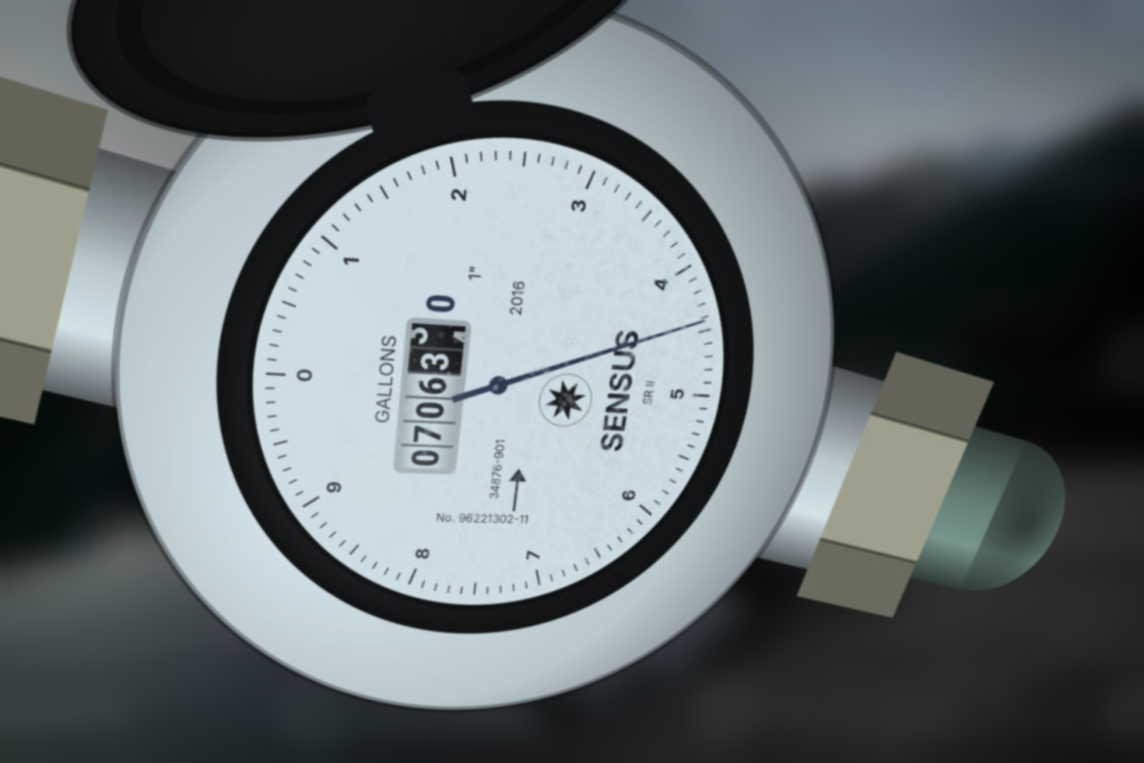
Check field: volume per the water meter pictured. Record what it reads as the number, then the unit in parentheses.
706334.4 (gal)
